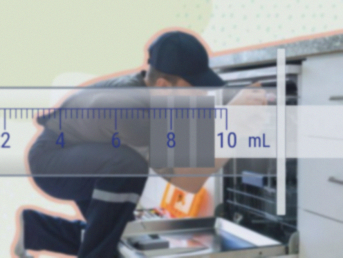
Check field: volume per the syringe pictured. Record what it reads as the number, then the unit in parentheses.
7.2 (mL)
